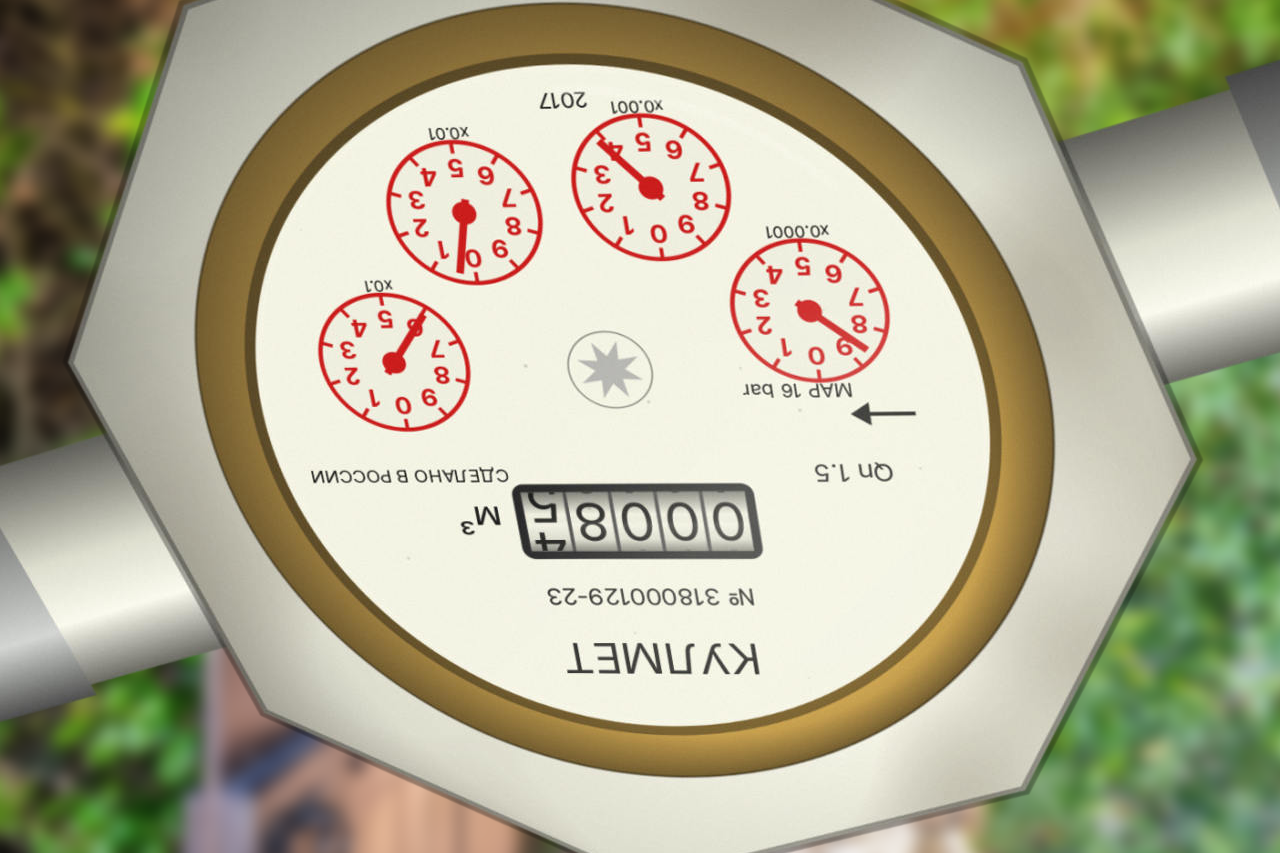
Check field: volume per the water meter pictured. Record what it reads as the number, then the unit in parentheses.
84.6038 (m³)
